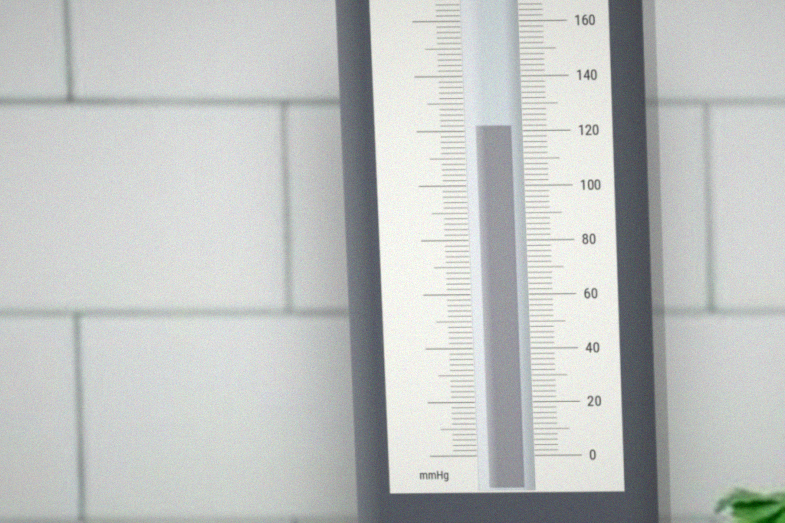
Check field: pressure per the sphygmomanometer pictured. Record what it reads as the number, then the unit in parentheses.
122 (mmHg)
